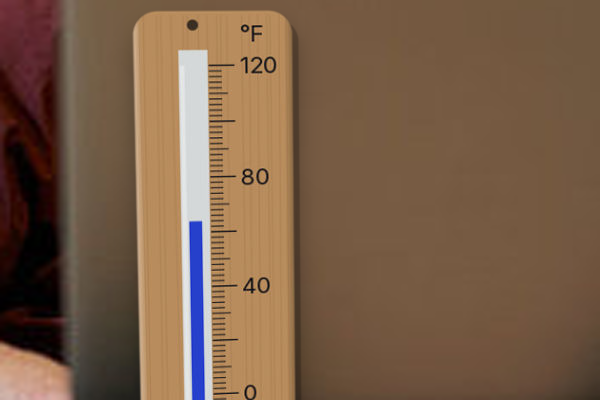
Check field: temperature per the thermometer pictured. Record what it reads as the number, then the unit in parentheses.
64 (°F)
